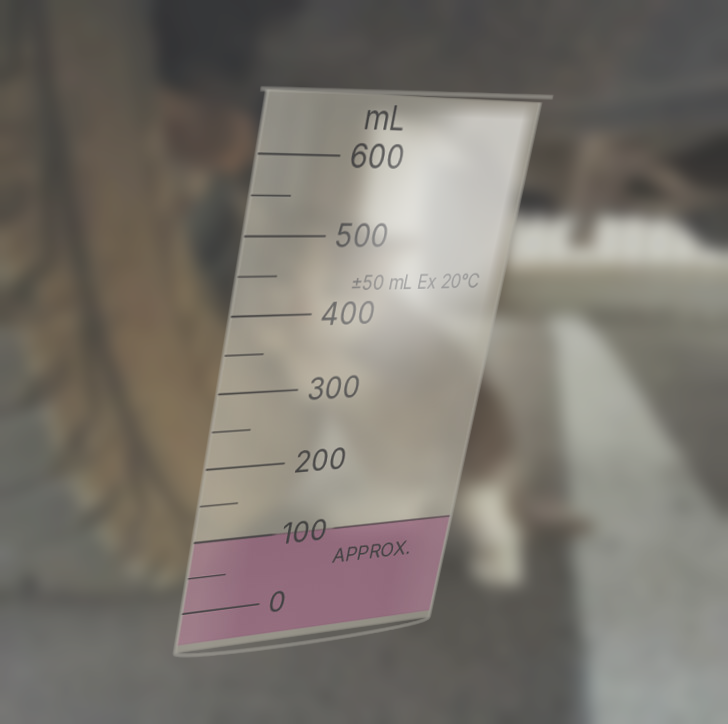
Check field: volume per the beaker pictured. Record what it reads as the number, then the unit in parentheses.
100 (mL)
